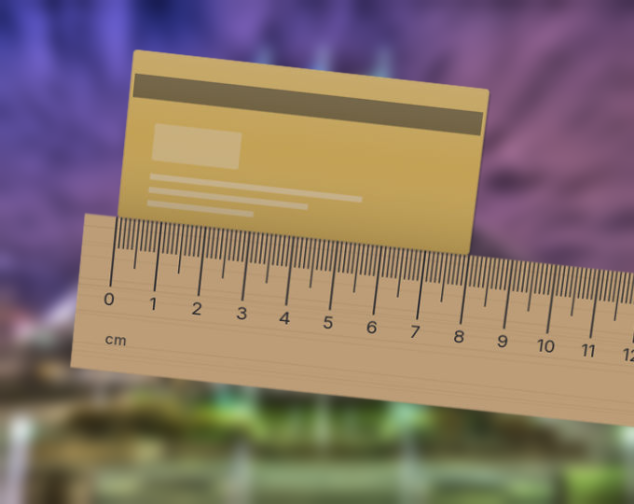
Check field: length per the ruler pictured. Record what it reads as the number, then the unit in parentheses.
8 (cm)
